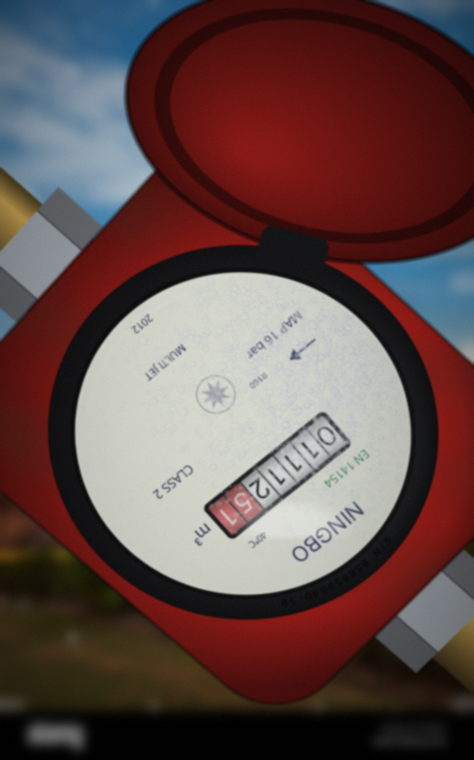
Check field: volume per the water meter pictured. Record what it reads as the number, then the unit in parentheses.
1112.51 (m³)
